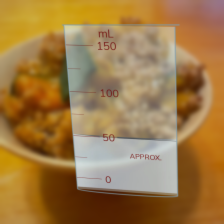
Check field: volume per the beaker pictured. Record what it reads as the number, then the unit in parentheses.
50 (mL)
